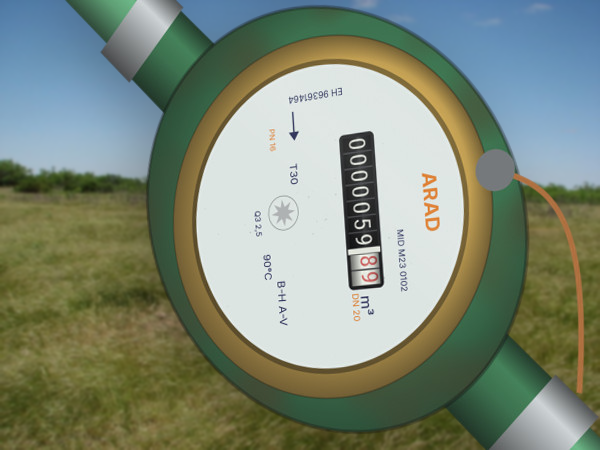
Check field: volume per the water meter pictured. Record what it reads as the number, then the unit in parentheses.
59.89 (m³)
